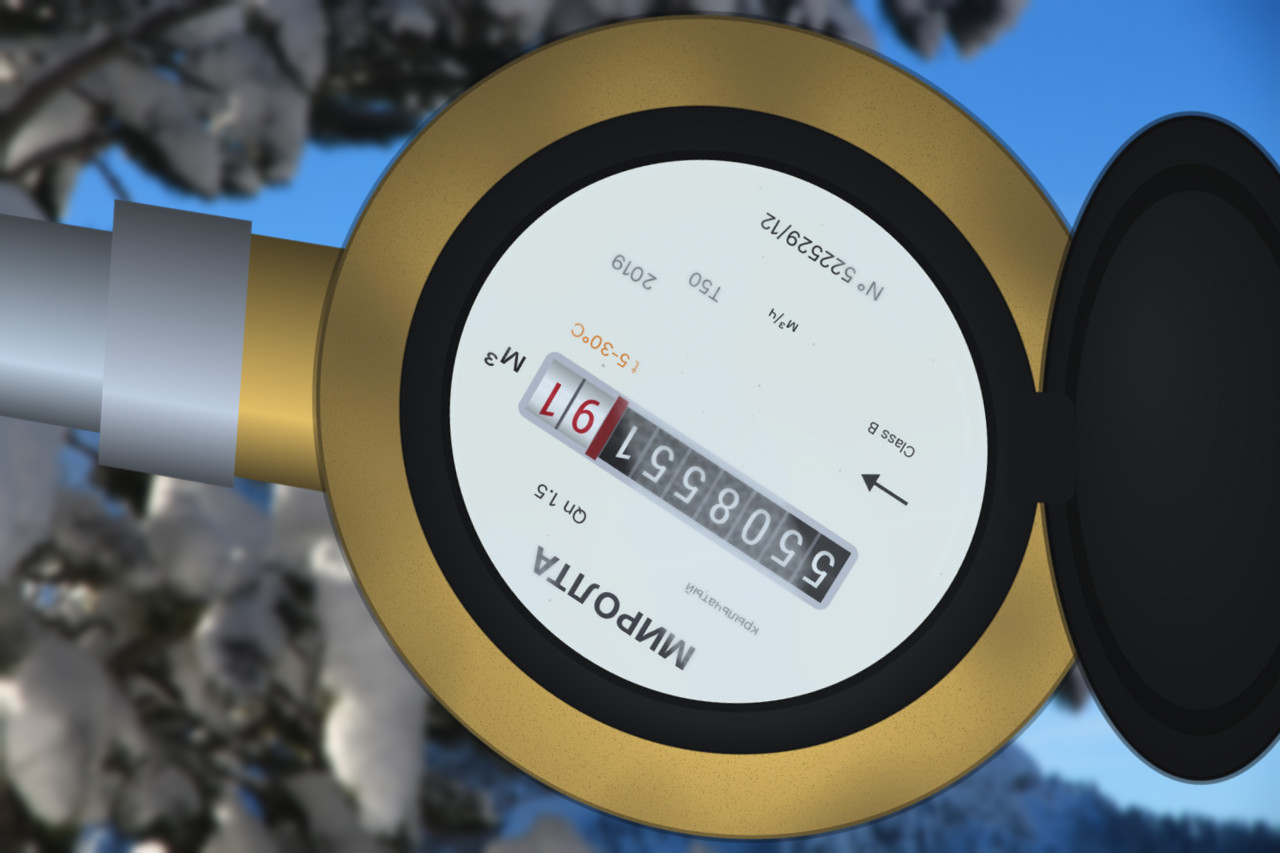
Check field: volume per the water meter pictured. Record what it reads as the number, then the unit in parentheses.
5508551.91 (m³)
